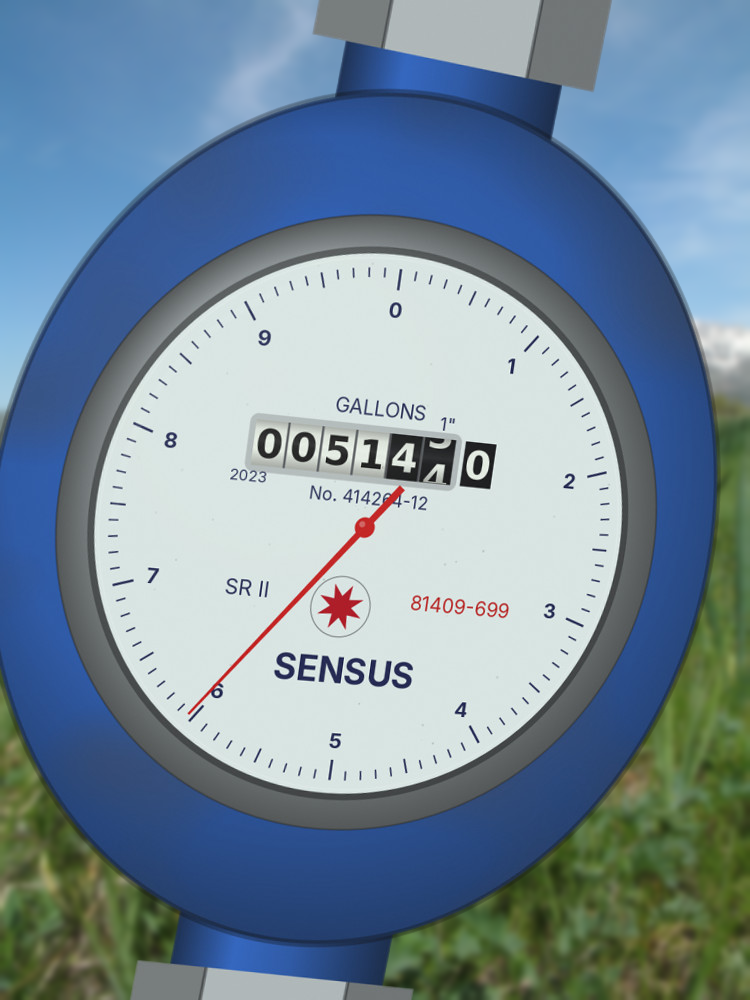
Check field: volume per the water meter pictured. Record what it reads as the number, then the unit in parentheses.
51436.0 (gal)
